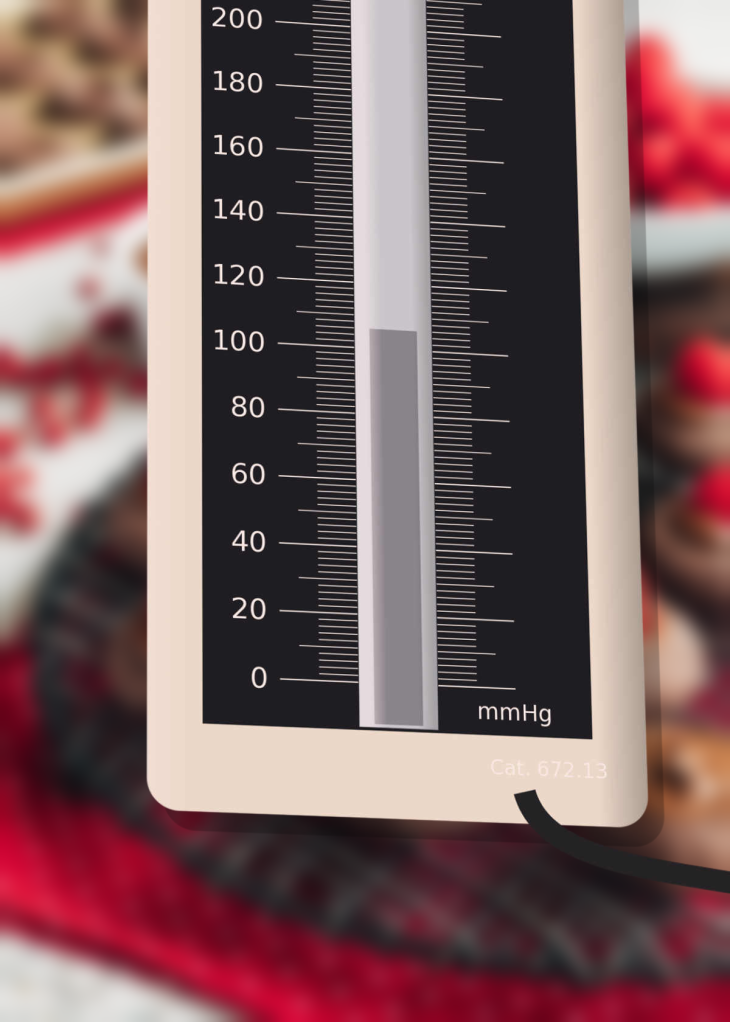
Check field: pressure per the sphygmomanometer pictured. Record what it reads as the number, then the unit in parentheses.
106 (mmHg)
